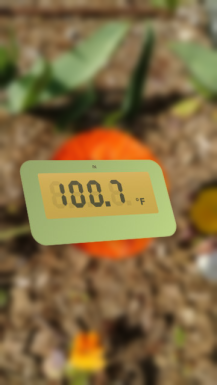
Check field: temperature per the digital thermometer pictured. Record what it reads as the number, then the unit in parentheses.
100.7 (°F)
